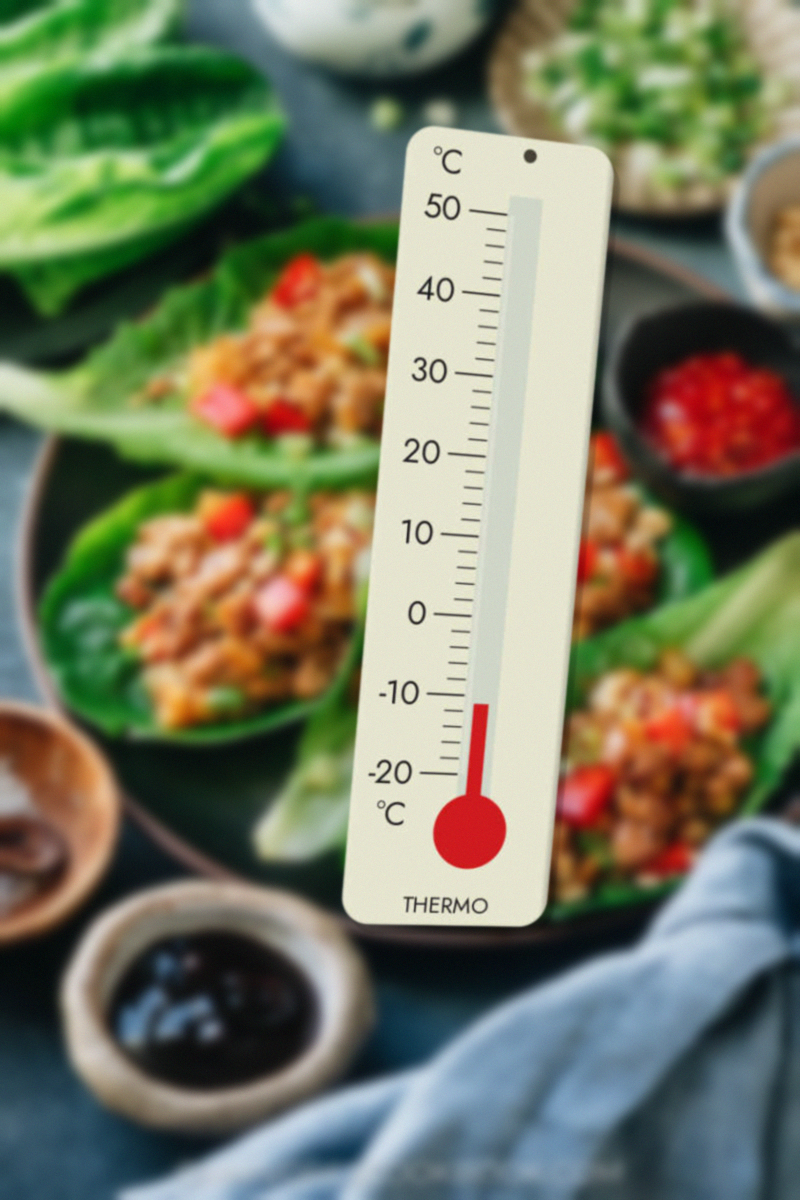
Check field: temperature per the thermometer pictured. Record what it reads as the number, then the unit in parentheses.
-11 (°C)
